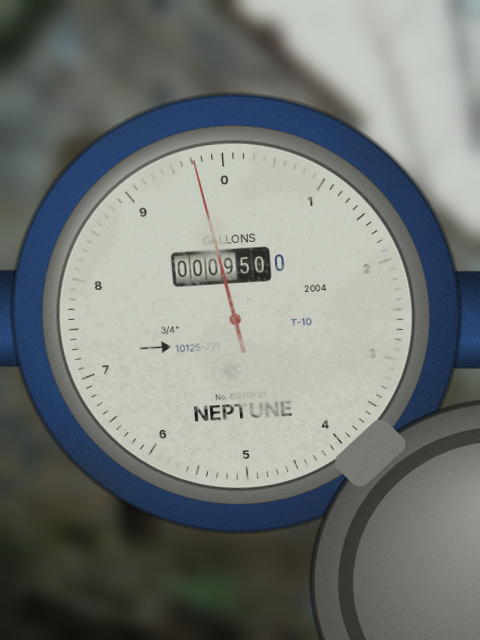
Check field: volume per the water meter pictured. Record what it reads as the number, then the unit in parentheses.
9499.7 (gal)
